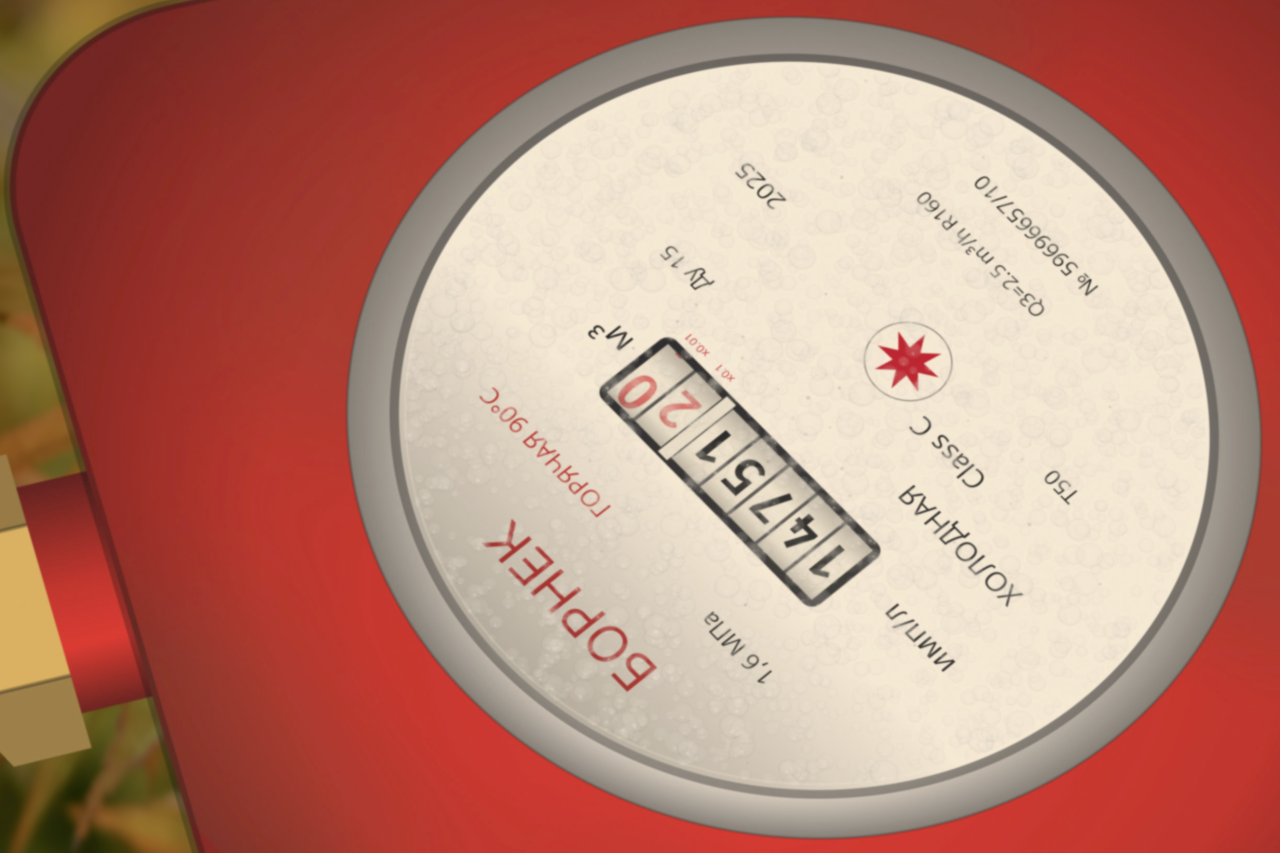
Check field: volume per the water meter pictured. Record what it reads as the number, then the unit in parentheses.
14751.20 (m³)
